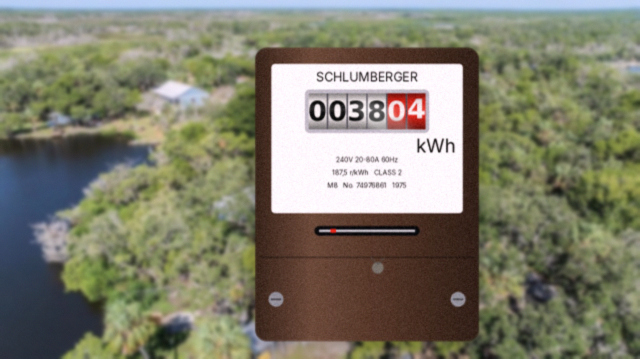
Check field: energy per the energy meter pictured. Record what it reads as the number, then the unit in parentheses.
38.04 (kWh)
